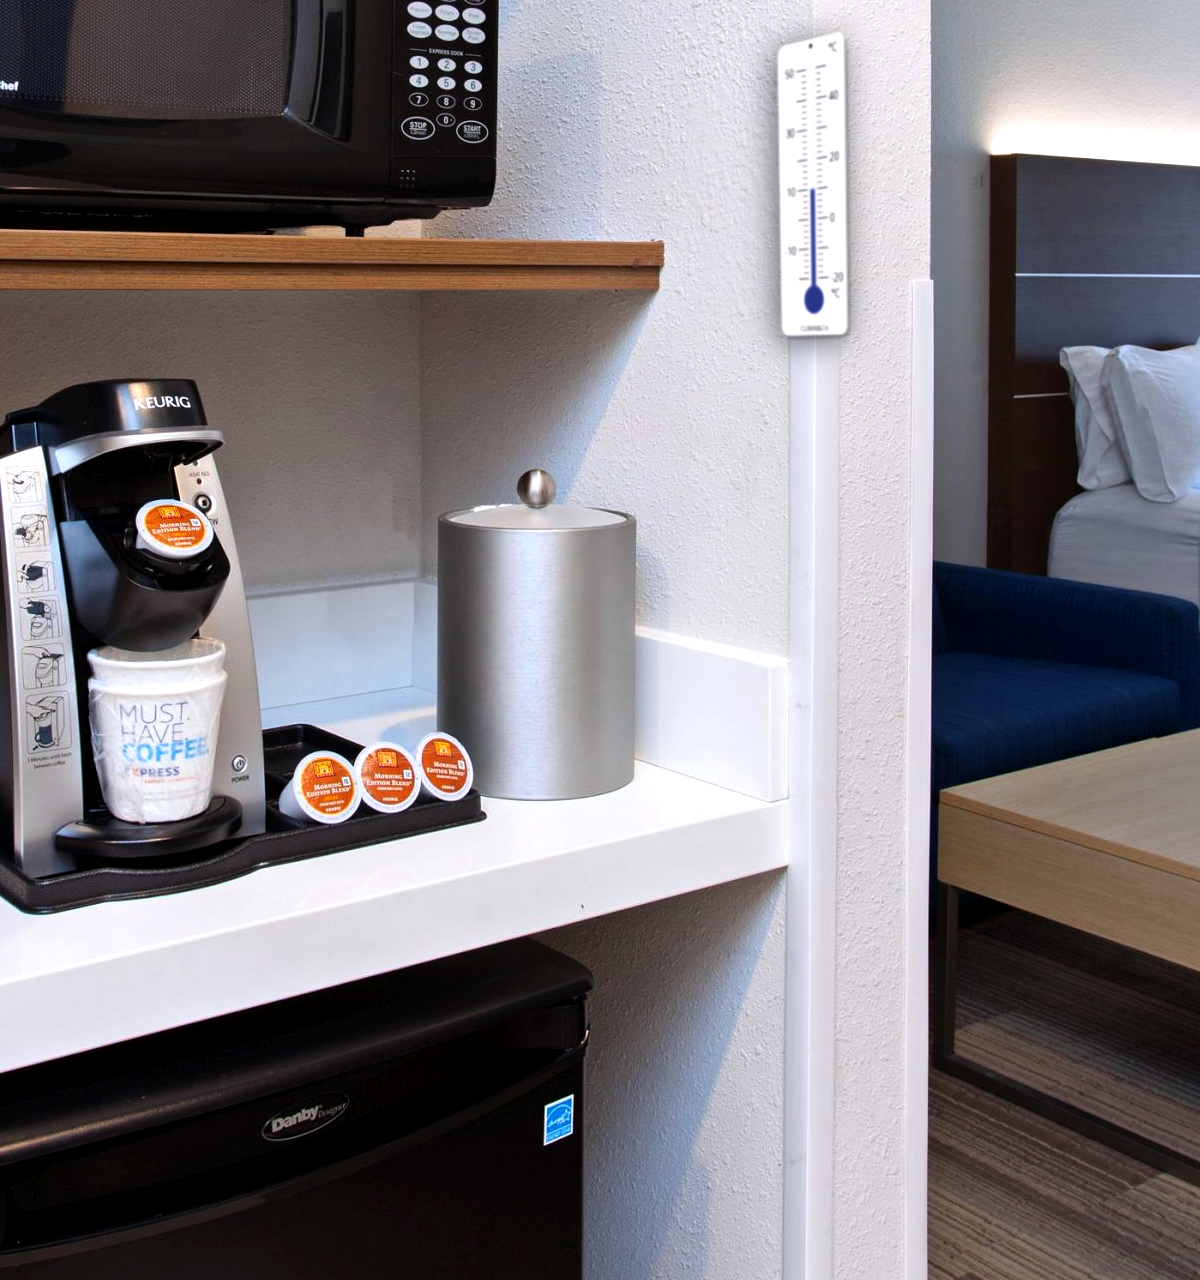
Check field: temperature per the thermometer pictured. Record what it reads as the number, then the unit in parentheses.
10 (°C)
